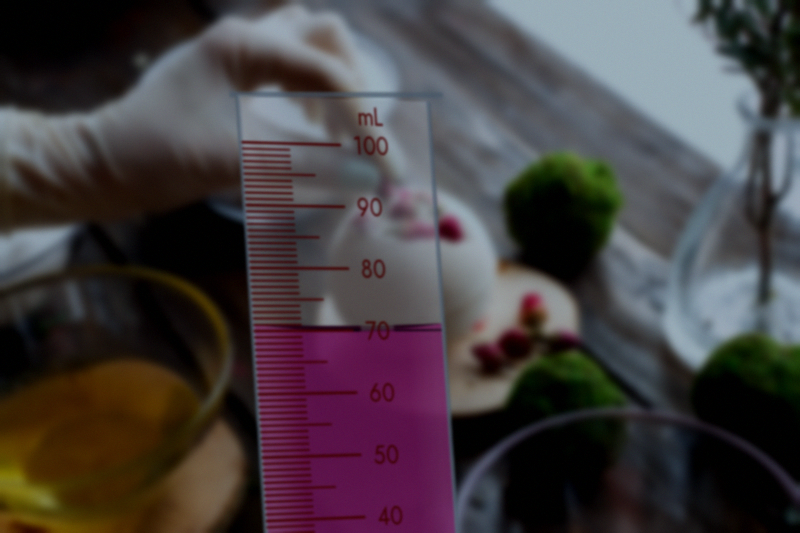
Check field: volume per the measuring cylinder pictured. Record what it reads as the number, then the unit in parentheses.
70 (mL)
